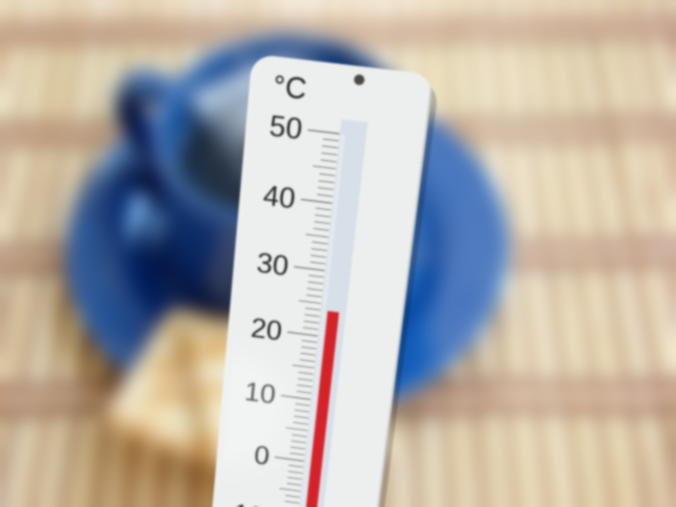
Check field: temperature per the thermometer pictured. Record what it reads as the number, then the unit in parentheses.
24 (°C)
